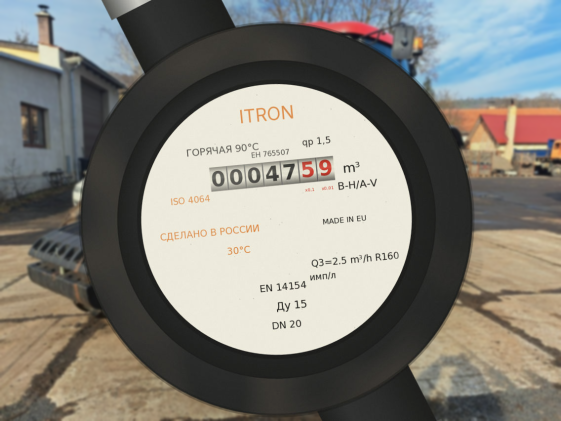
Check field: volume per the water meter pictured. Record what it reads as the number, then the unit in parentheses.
47.59 (m³)
